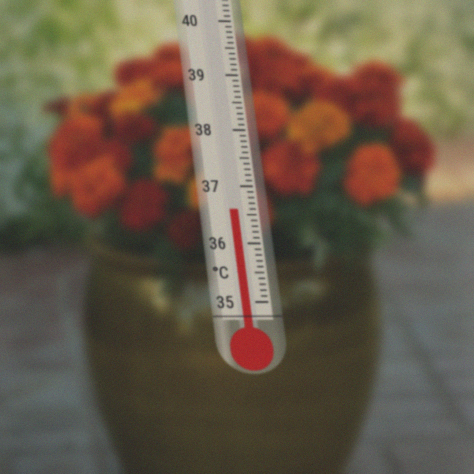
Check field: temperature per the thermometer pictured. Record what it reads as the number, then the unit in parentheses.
36.6 (°C)
